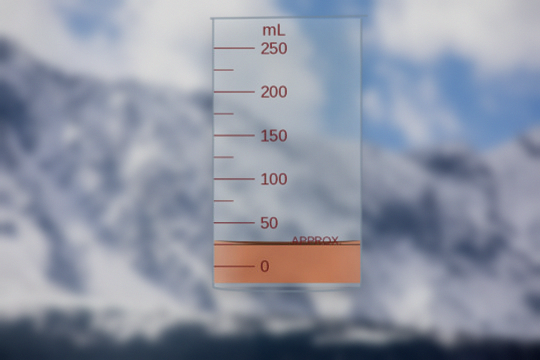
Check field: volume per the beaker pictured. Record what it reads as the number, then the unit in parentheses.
25 (mL)
